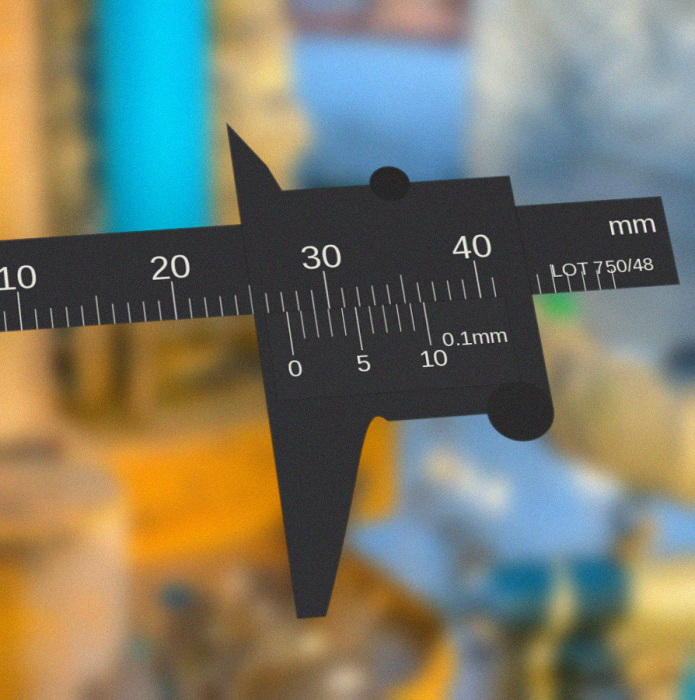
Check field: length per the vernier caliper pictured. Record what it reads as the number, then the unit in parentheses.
27.2 (mm)
